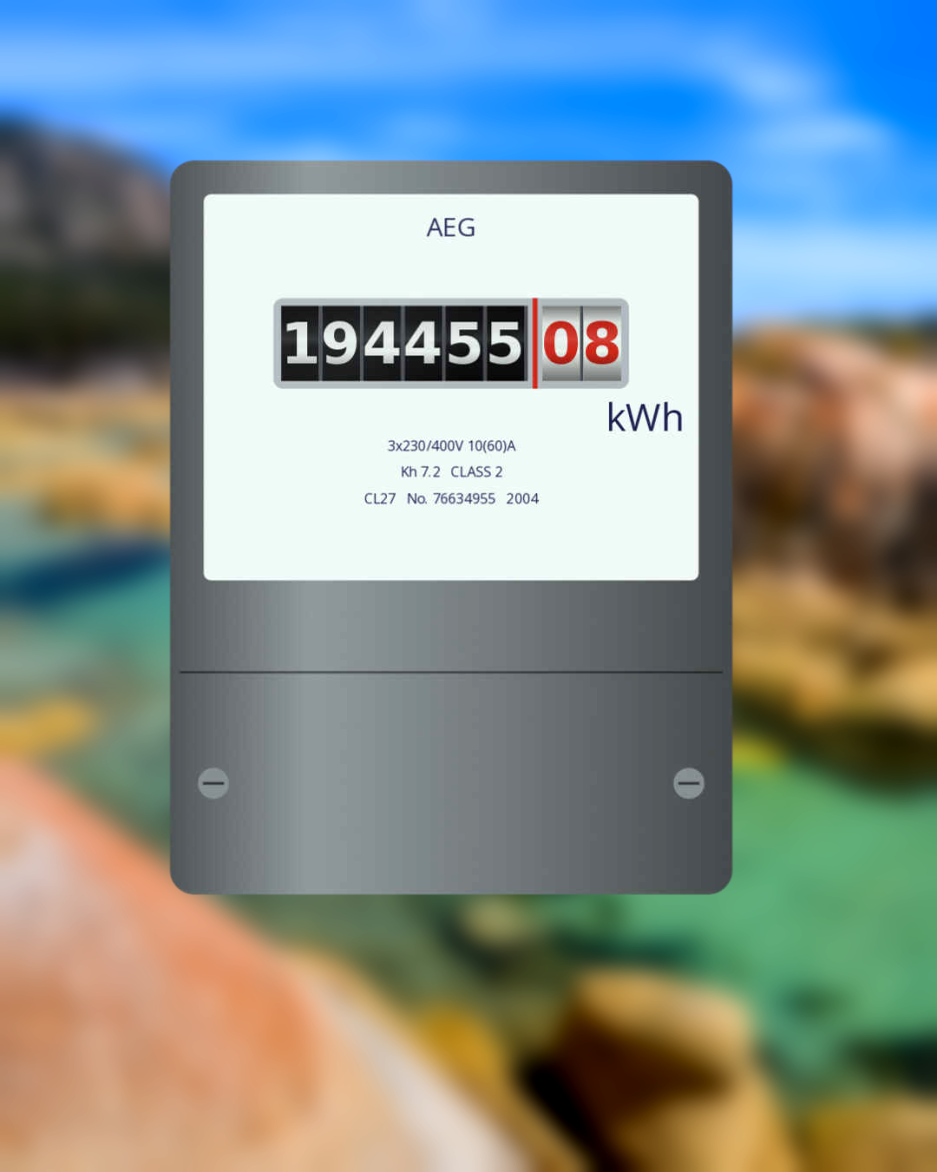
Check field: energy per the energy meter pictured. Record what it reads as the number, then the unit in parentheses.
194455.08 (kWh)
